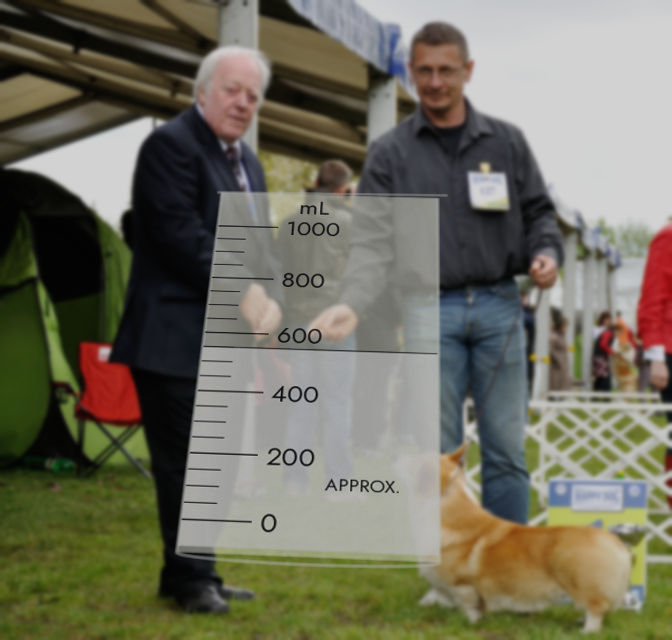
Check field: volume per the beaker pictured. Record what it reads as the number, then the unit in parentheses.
550 (mL)
